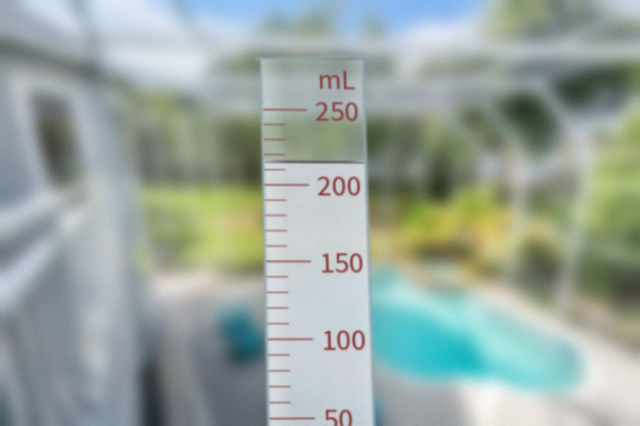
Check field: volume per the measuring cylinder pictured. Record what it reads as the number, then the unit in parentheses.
215 (mL)
